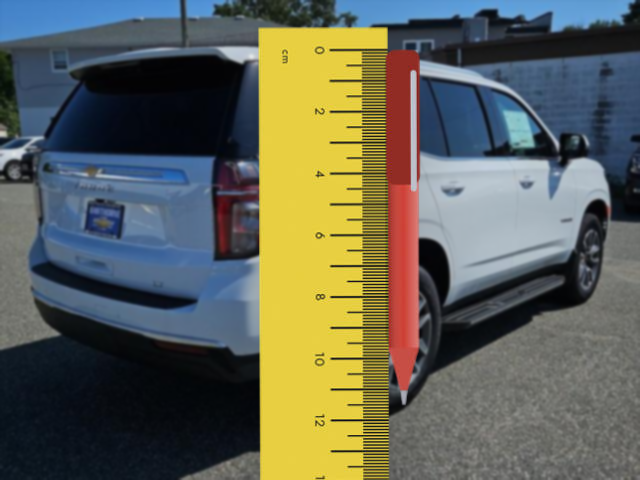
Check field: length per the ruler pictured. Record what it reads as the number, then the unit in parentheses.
11.5 (cm)
